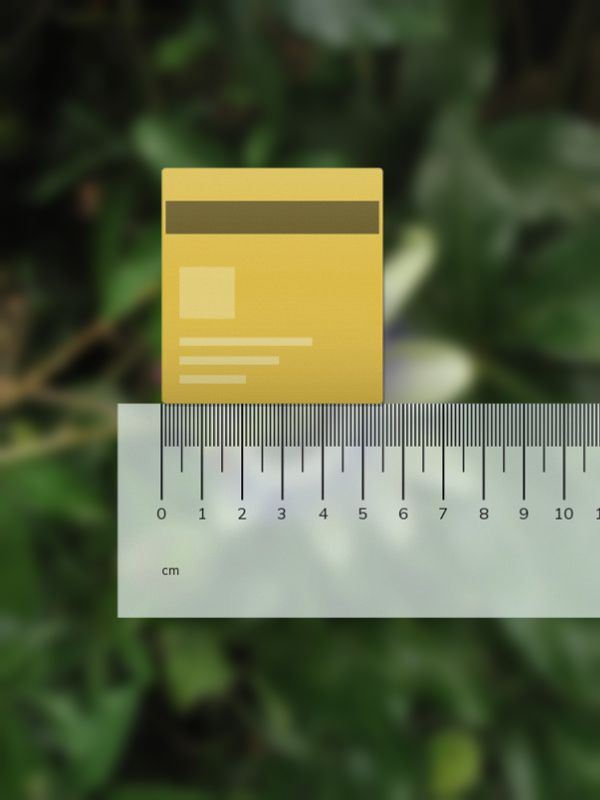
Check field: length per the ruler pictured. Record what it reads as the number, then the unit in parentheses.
5.5 (cm)
